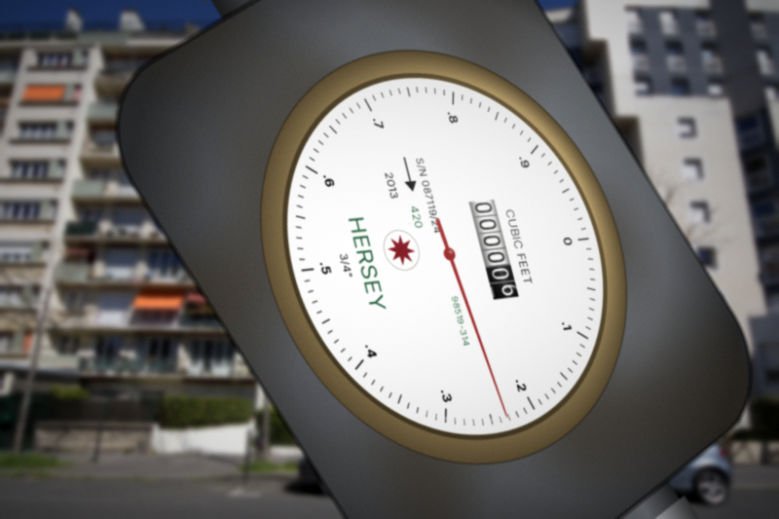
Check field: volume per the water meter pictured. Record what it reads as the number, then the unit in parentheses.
6.23 (ft³)
